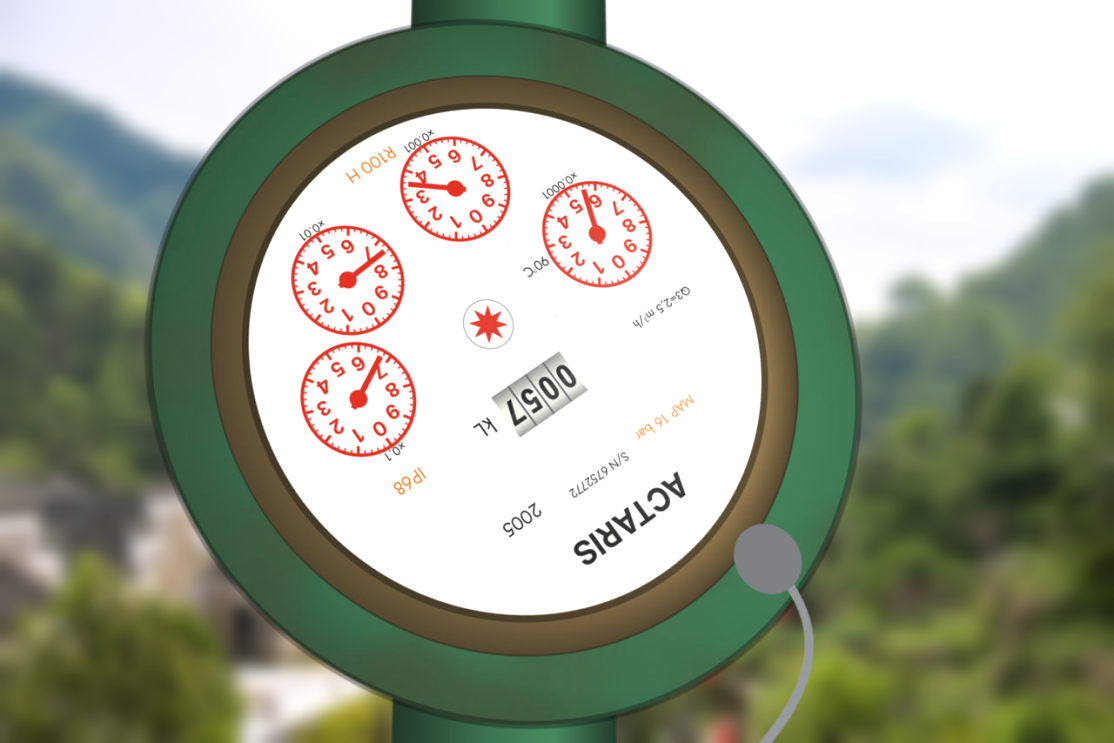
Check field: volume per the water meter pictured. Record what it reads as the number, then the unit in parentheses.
57.6735 (kL)
